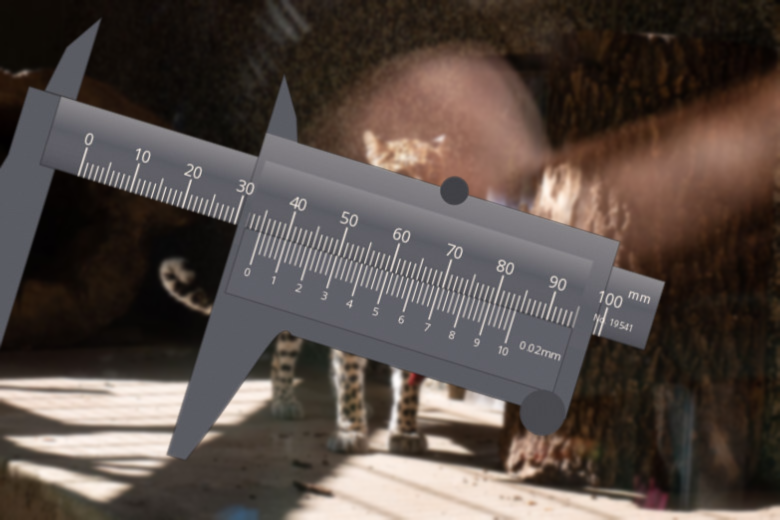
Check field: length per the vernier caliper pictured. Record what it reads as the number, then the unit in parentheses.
35.0 (mm)
